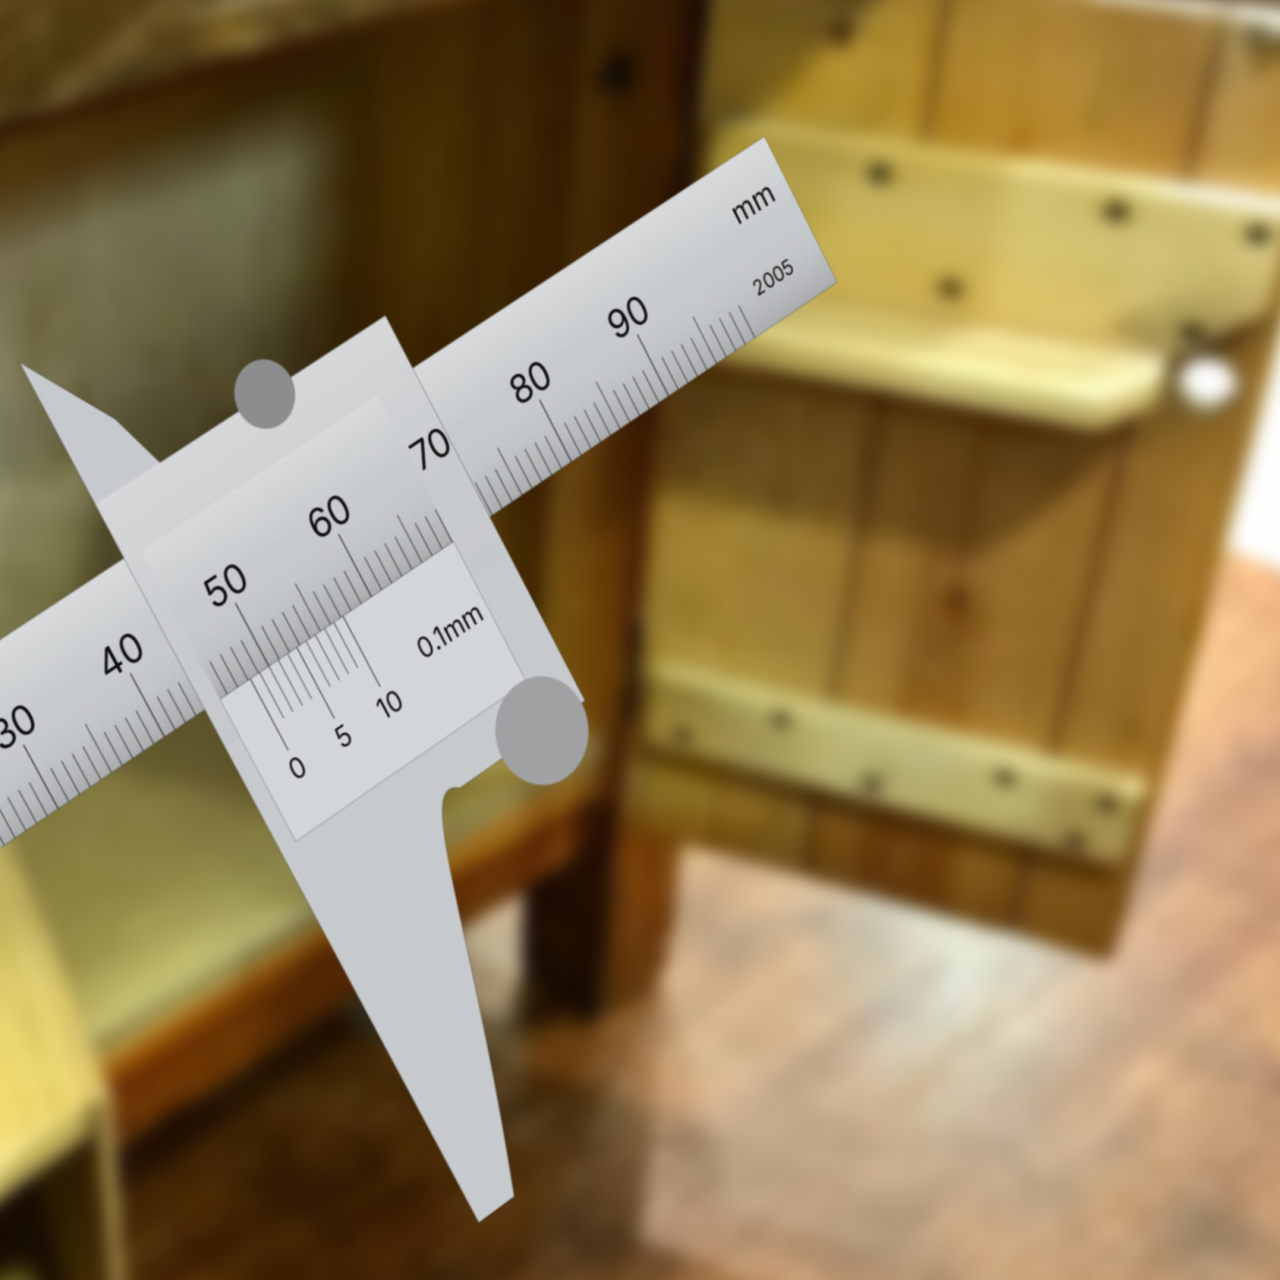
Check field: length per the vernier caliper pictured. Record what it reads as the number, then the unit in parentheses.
48.2 (mm)
